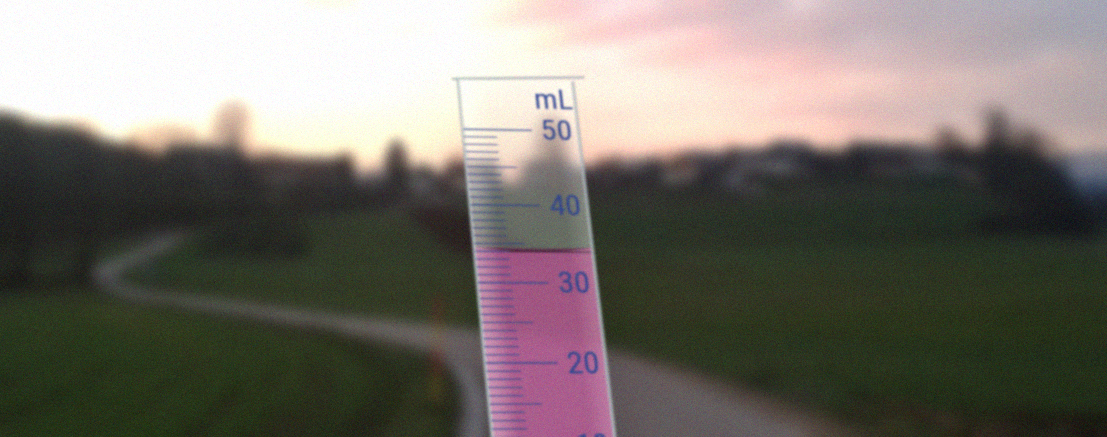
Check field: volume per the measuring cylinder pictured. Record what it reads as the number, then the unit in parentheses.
34 (mL)
